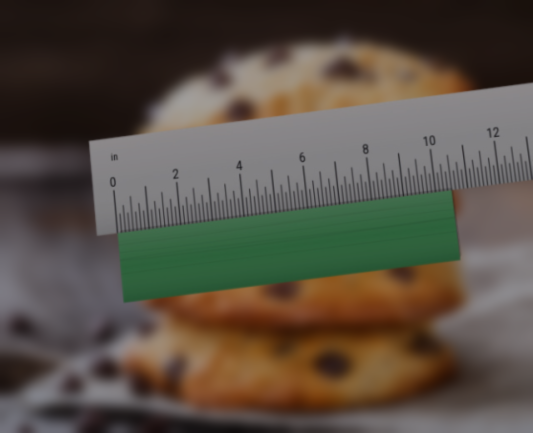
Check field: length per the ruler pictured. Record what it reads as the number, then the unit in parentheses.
10.5 (in)
